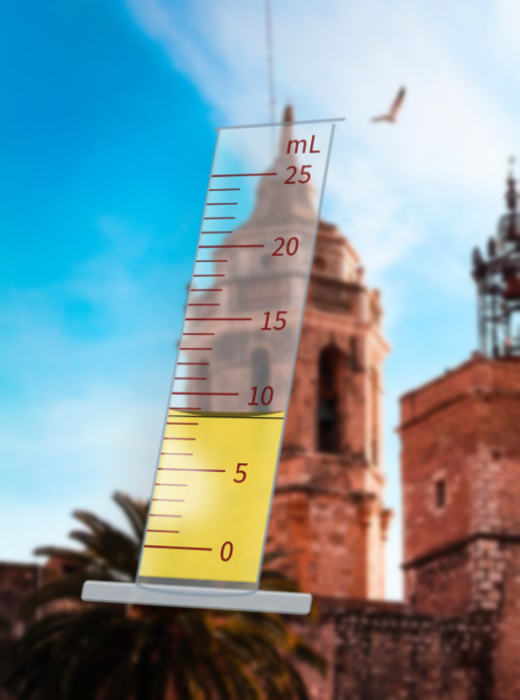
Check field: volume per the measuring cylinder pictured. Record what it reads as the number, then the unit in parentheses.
8.5 (mL)
